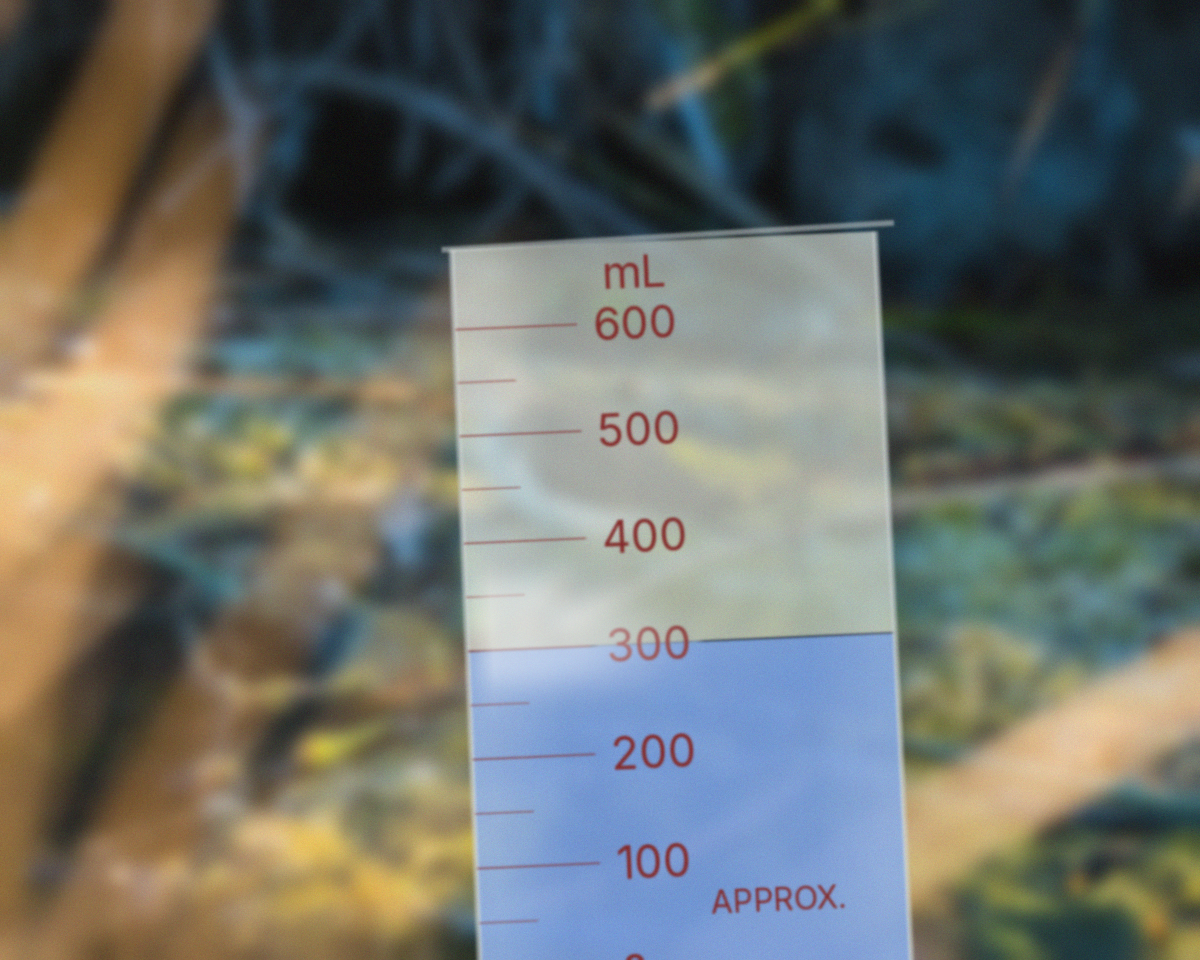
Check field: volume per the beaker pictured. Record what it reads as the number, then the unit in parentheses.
300 (mL)
